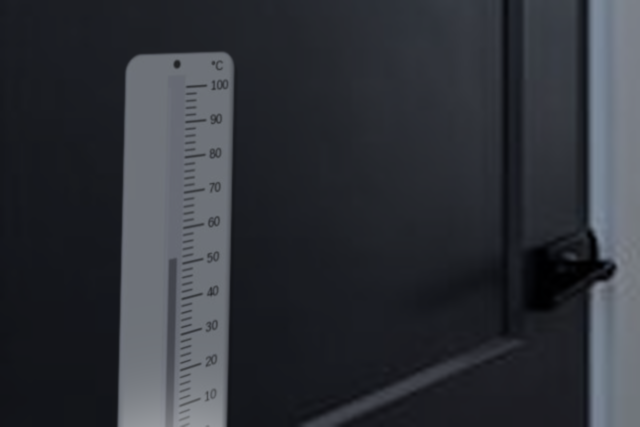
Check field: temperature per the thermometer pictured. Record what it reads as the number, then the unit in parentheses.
52 (°C)
